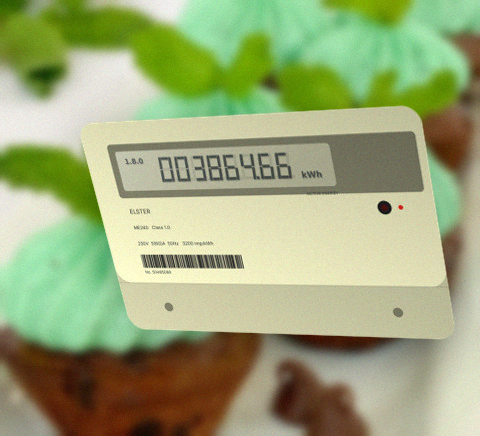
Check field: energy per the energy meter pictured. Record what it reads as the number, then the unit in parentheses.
3864.66 (kWh)
